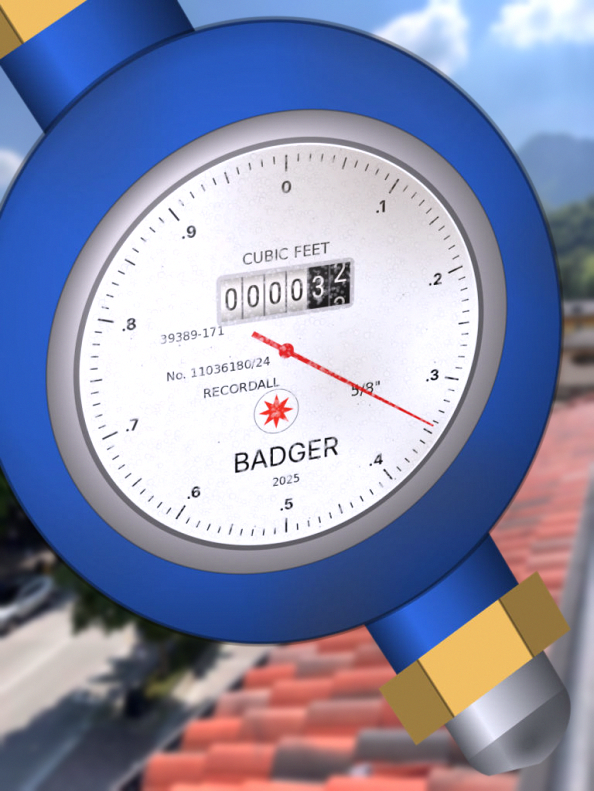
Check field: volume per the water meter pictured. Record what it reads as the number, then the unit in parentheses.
32.34 (ft³)
